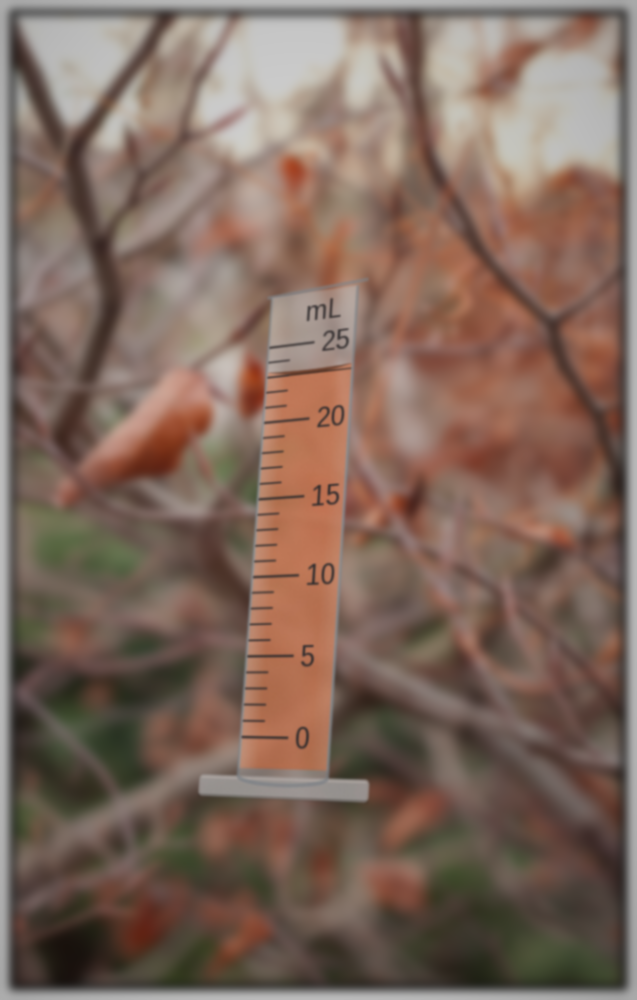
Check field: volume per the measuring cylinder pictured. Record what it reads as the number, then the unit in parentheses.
23 (mL)
